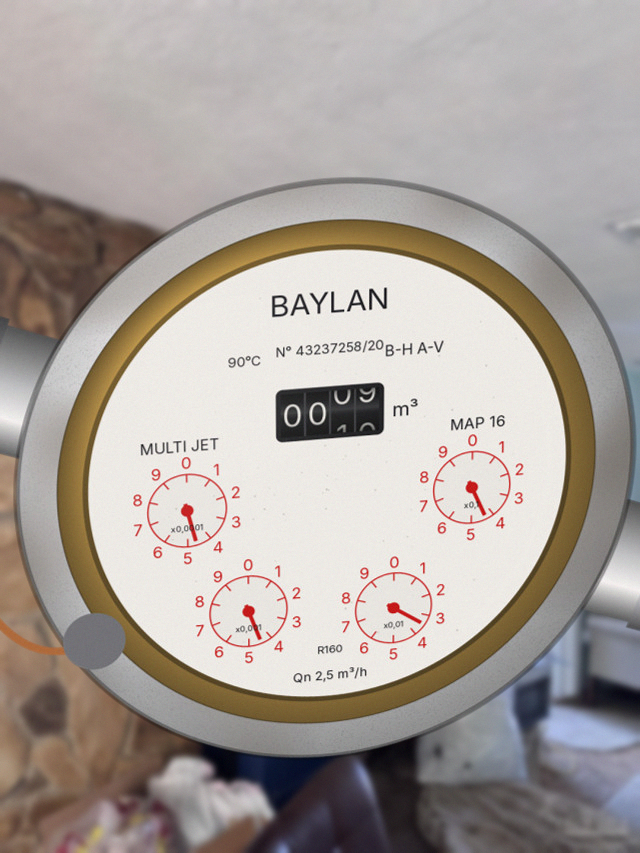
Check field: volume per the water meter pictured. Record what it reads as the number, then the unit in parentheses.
9.4344 (m³)
